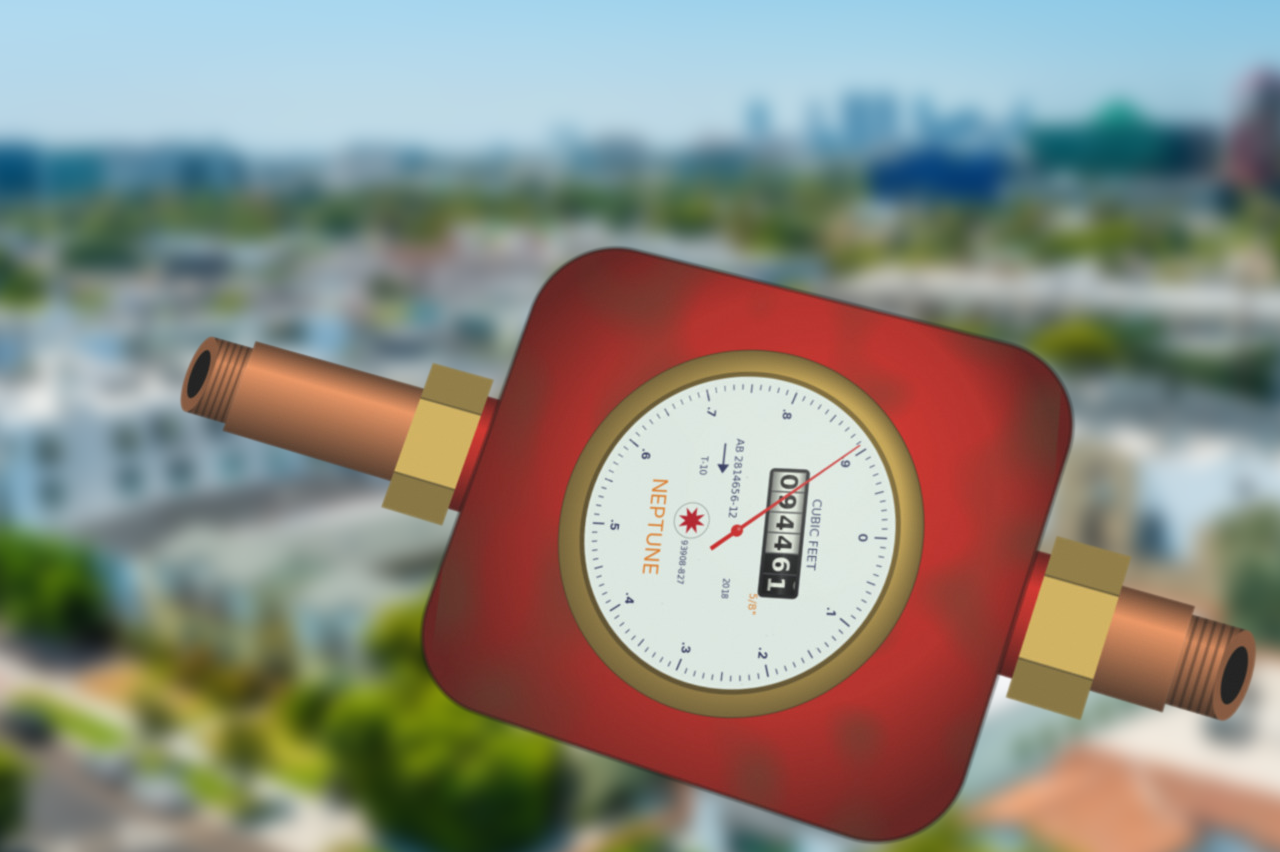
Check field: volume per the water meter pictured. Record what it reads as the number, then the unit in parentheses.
94460.89 (ft³)
